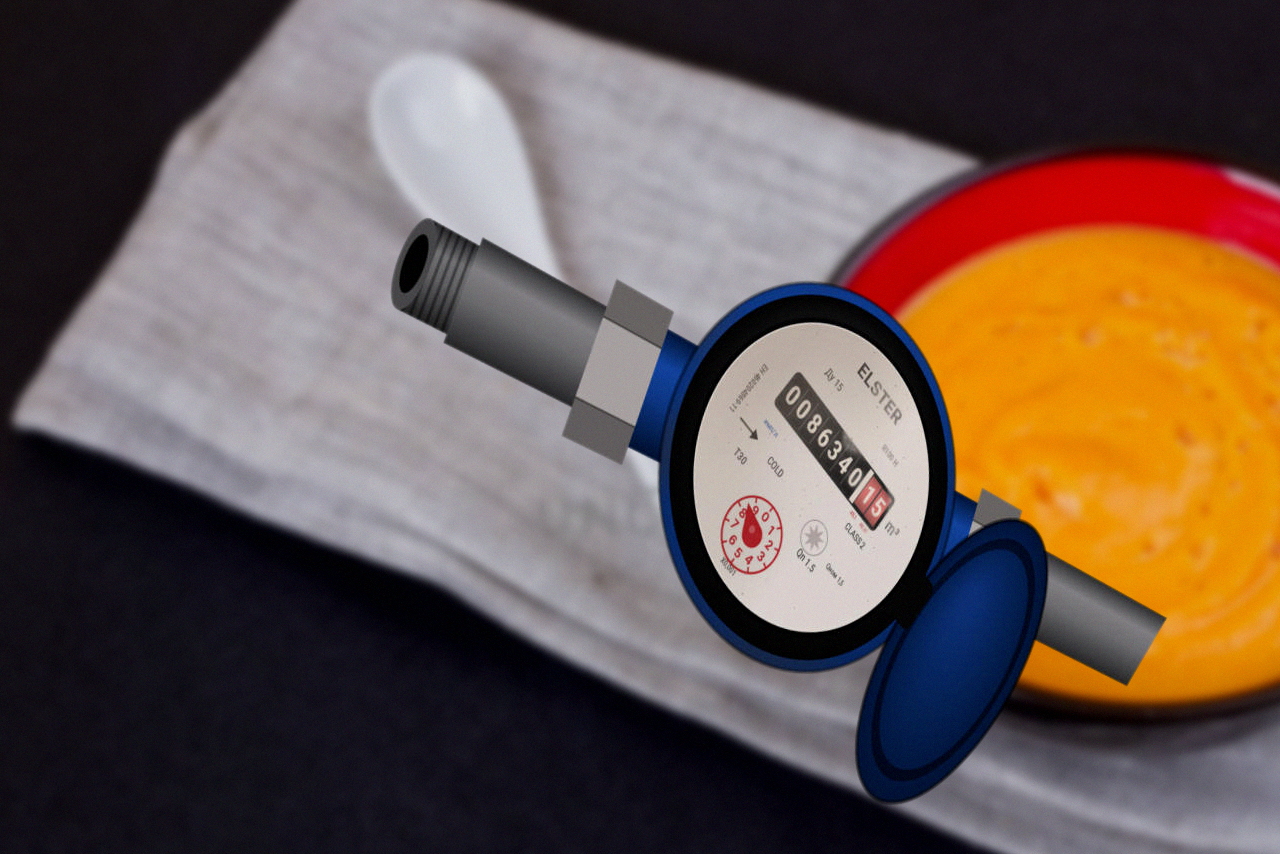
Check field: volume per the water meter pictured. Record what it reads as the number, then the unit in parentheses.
86340.158 (m³)
